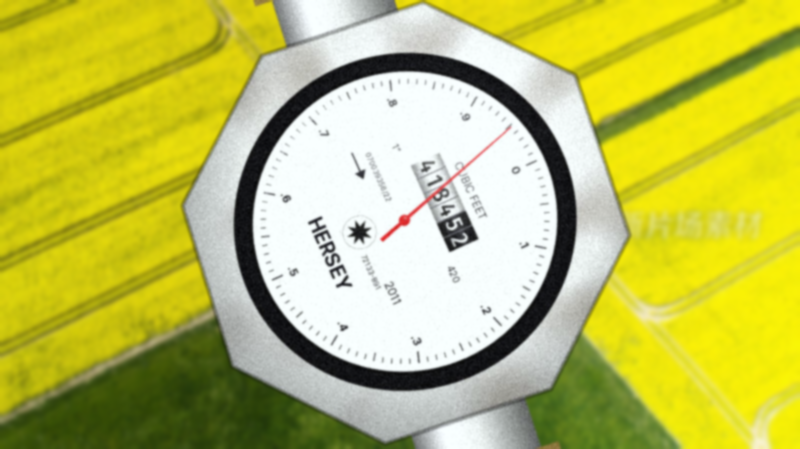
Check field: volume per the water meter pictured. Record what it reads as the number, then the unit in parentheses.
418451.95 (ft³)
